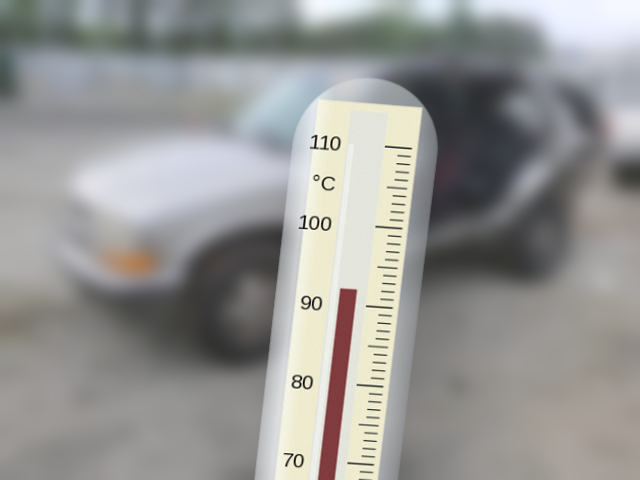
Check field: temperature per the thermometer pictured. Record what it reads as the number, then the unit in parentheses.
92 (°C)
